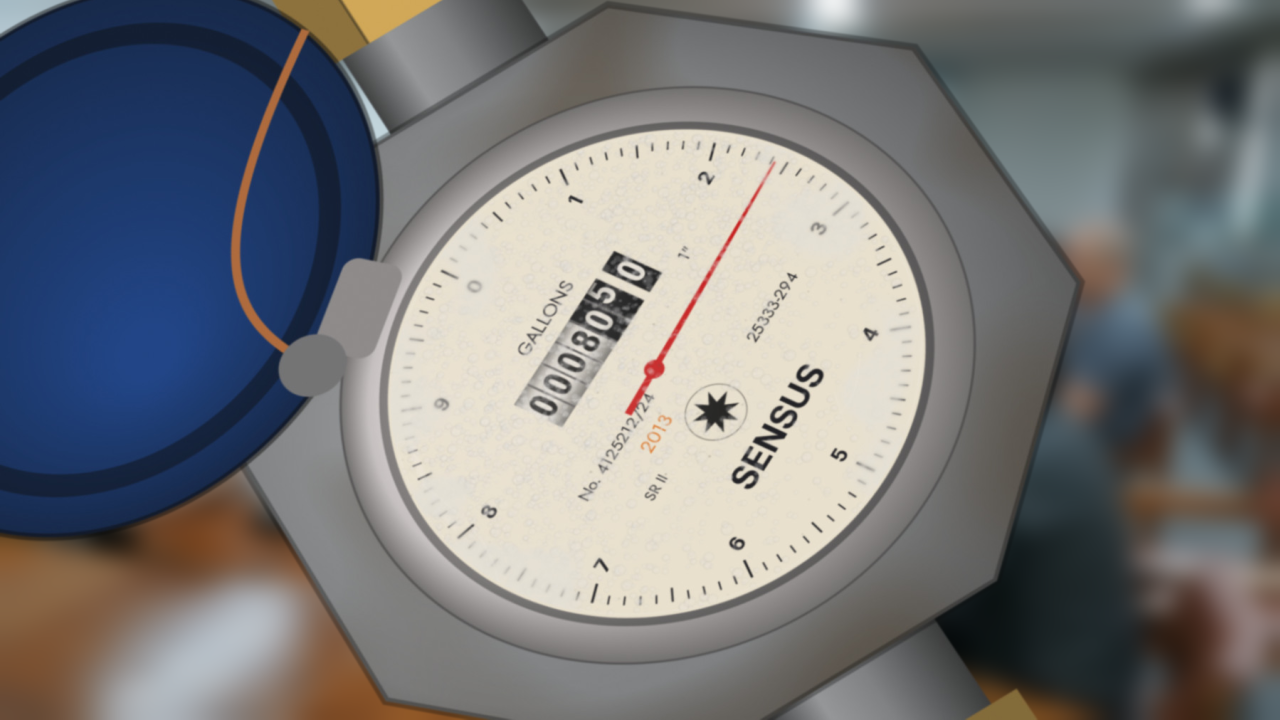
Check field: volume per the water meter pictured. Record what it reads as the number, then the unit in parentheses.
8052.4 (gal)
